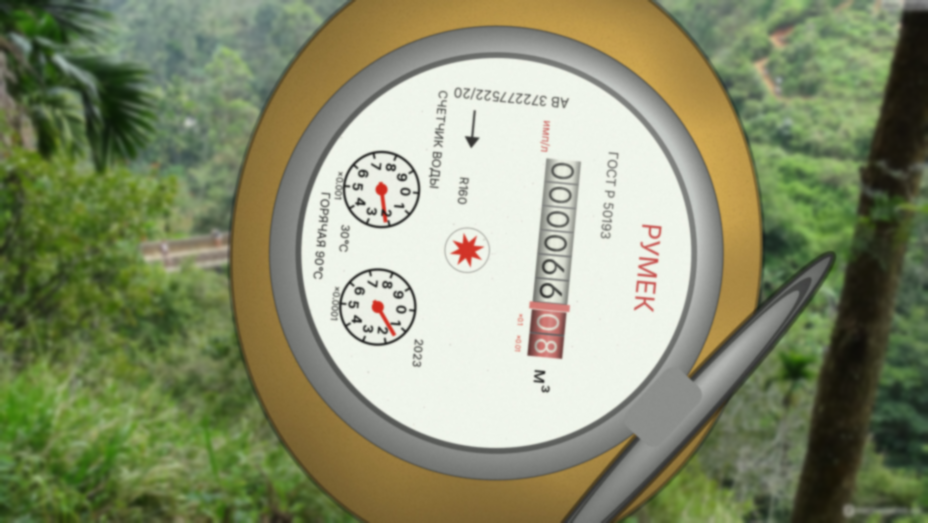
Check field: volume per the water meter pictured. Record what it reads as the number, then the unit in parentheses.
66.0821 (m³)
